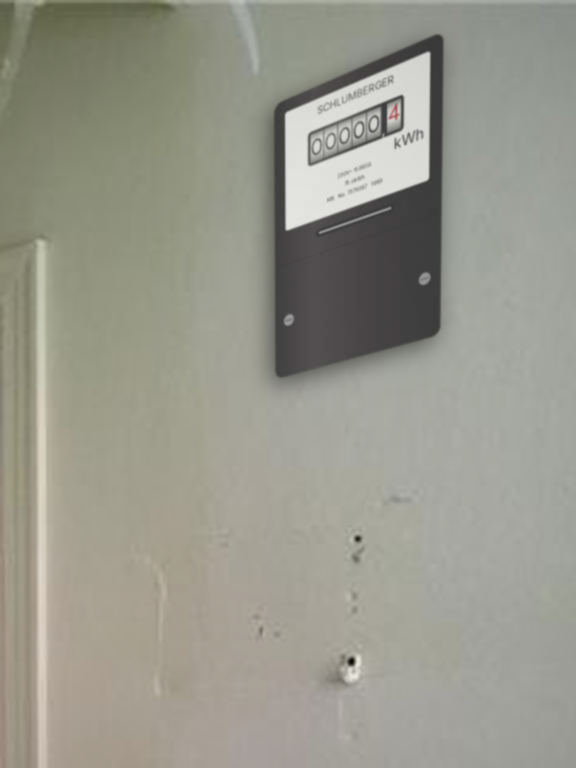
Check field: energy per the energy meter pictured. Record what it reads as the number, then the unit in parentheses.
0.4 (kWh)
